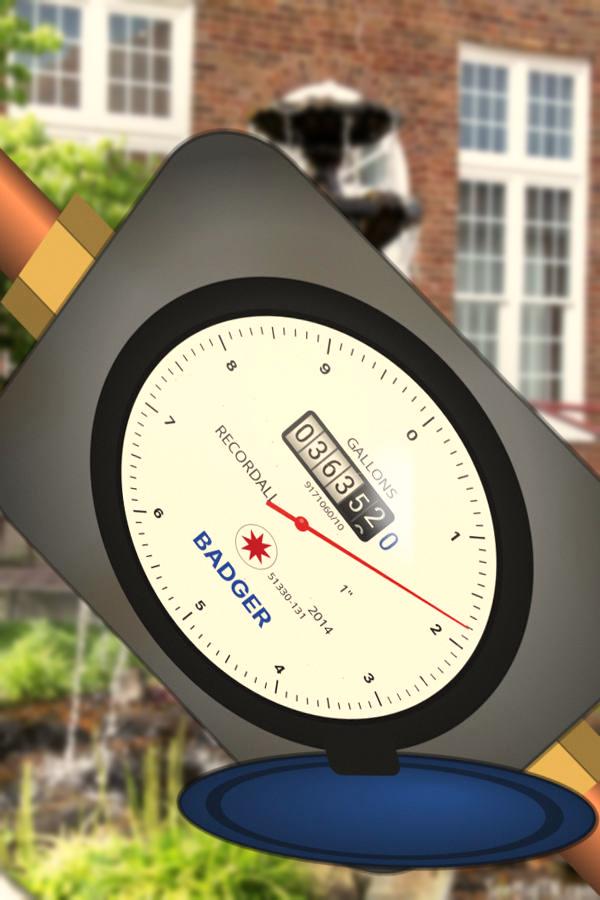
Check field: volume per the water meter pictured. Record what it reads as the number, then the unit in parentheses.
363521.8 (gal)
